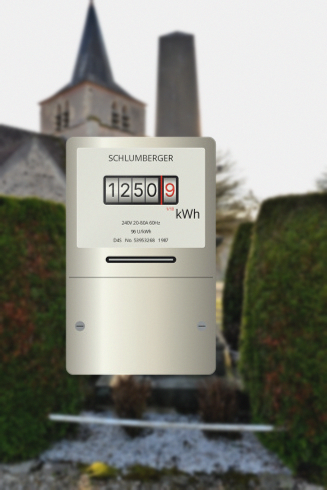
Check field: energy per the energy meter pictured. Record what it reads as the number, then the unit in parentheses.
1250.9 (kWh)
